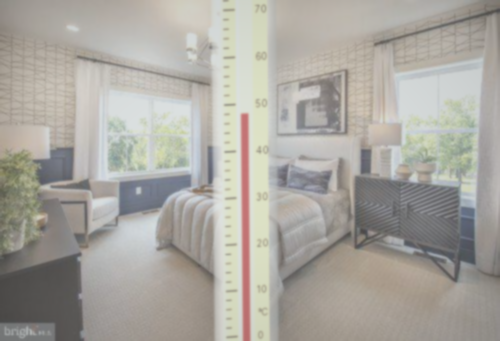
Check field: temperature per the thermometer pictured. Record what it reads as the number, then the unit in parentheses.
48 (°C)
